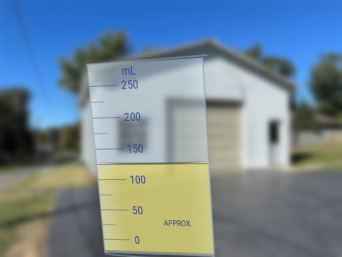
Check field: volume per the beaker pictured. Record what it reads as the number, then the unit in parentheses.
125 (mL)
